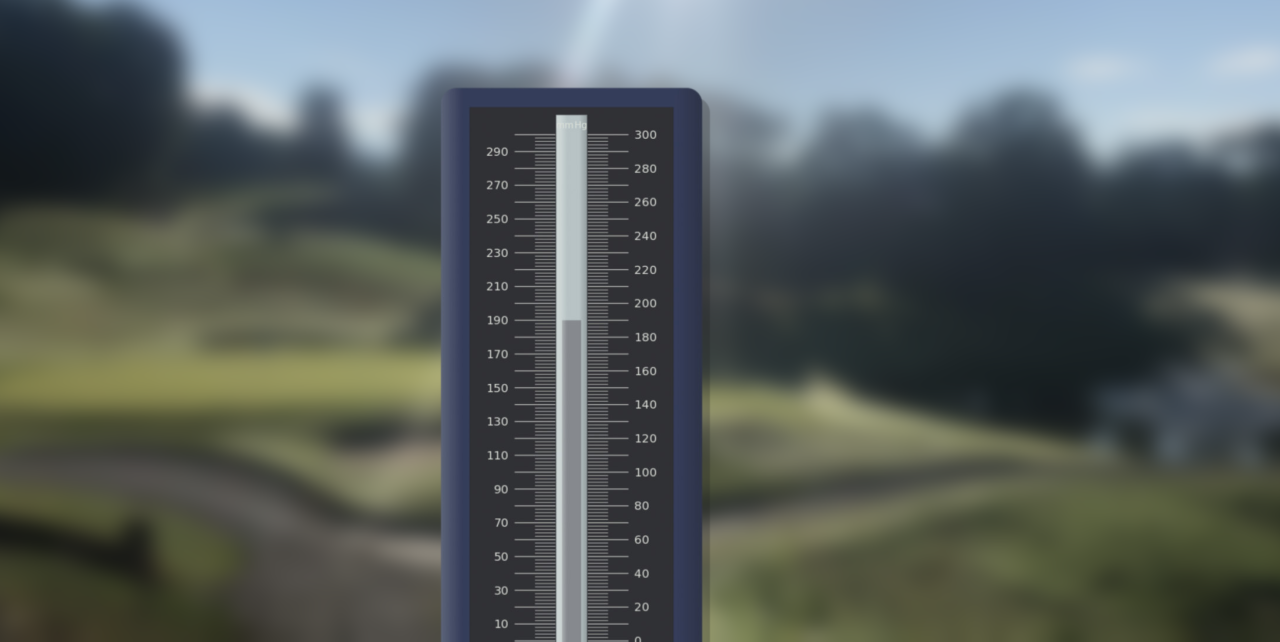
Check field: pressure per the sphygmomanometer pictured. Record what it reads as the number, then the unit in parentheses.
190 (mmHg)
